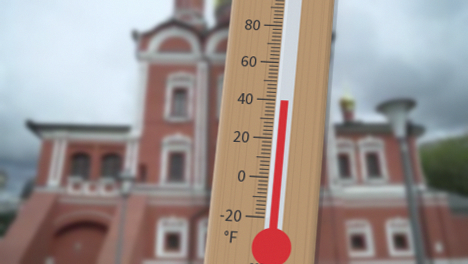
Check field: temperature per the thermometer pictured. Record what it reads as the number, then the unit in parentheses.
40 (°F)
